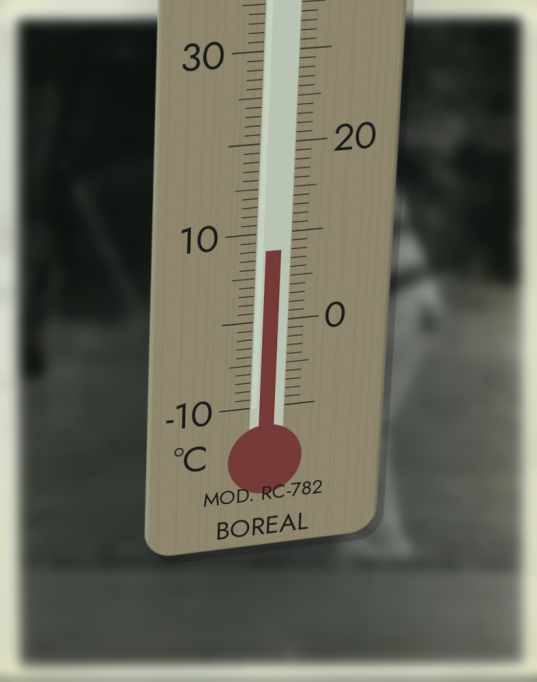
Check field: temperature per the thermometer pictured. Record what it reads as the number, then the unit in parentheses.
8 (°C)
